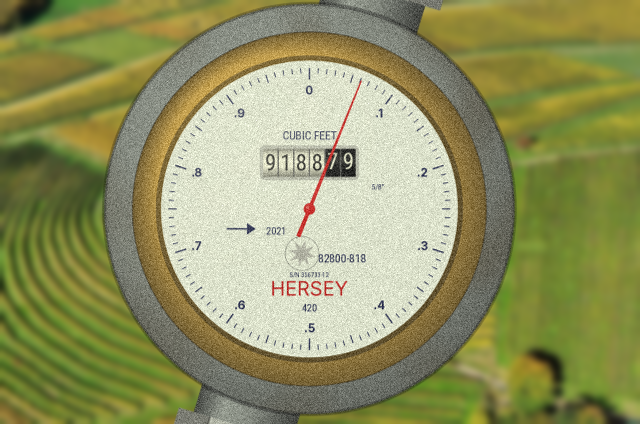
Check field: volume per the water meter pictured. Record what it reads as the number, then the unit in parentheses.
918879.06 (ft³)
